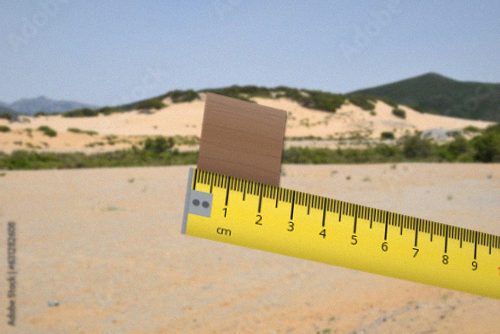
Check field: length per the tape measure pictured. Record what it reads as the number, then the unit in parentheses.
2.5 (cm)
